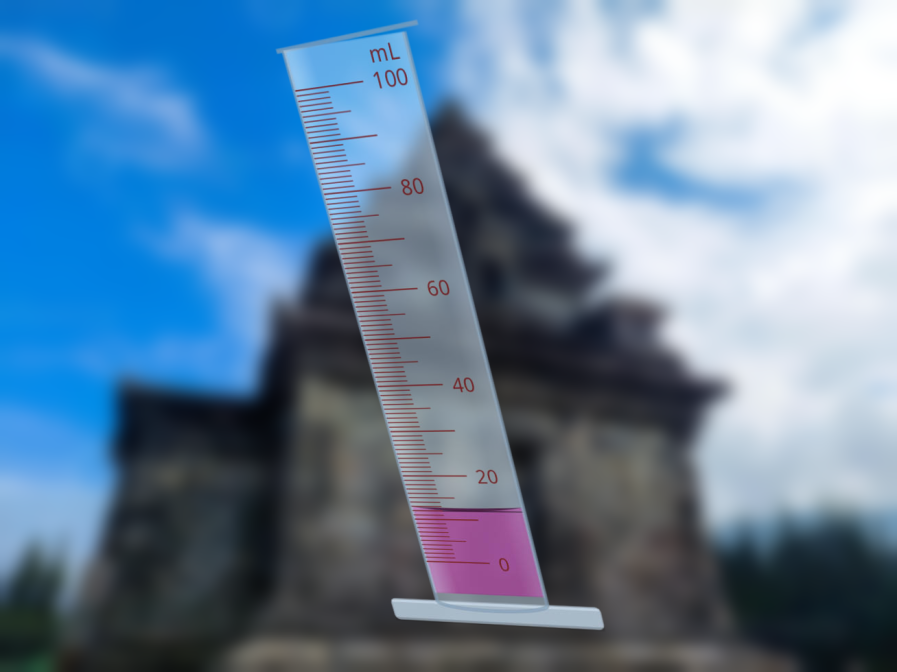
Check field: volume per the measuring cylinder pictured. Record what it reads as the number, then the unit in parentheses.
12 (mL)
